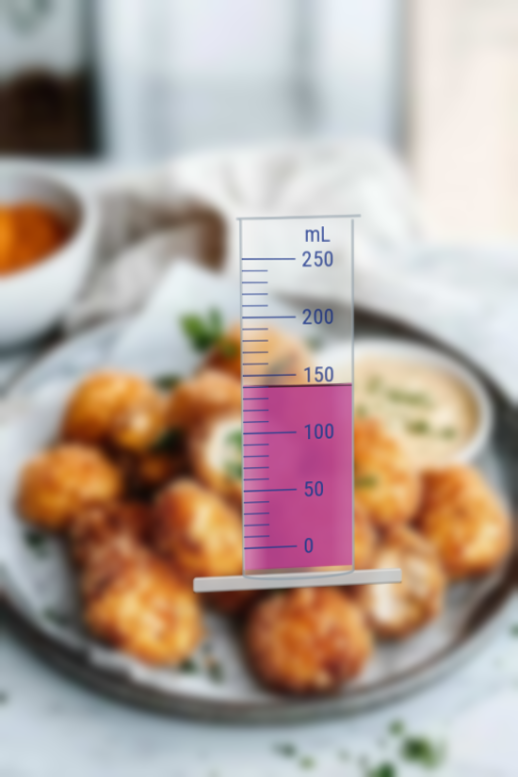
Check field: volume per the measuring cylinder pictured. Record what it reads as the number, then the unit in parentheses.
140 (mL)
